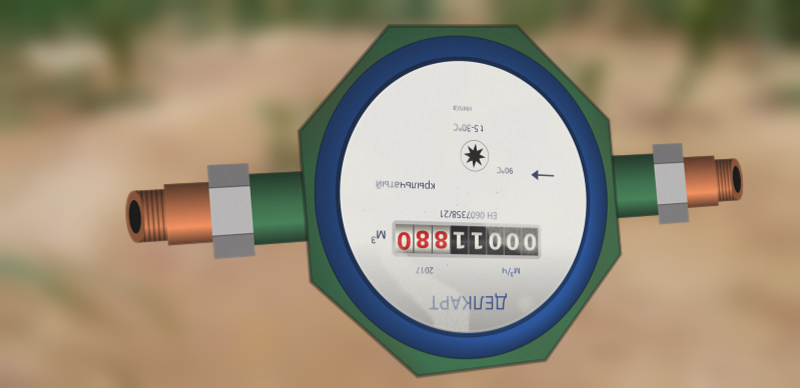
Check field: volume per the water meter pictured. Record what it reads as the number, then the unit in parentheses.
11.880 (m³)
